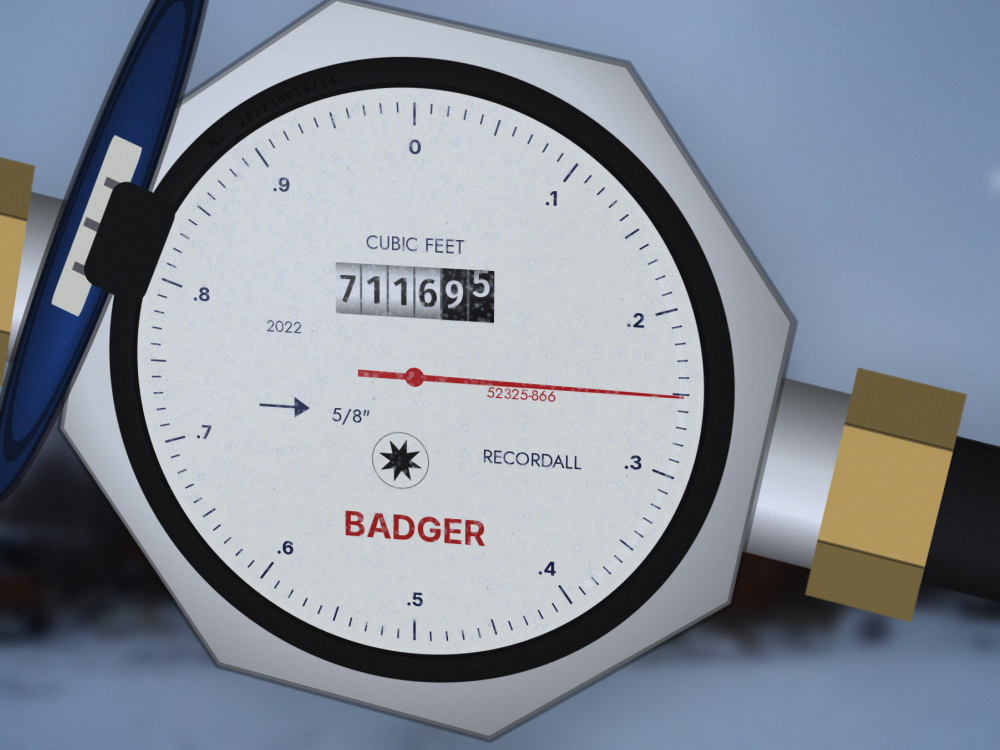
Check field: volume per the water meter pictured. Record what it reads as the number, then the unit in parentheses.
711695.25 (ft³)
